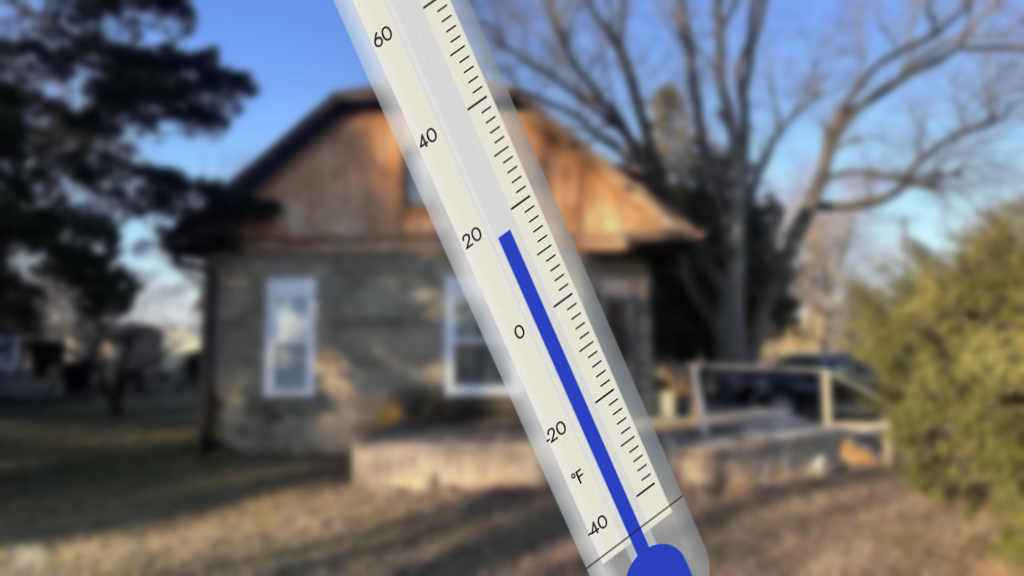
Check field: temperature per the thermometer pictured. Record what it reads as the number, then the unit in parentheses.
17 (°F)
